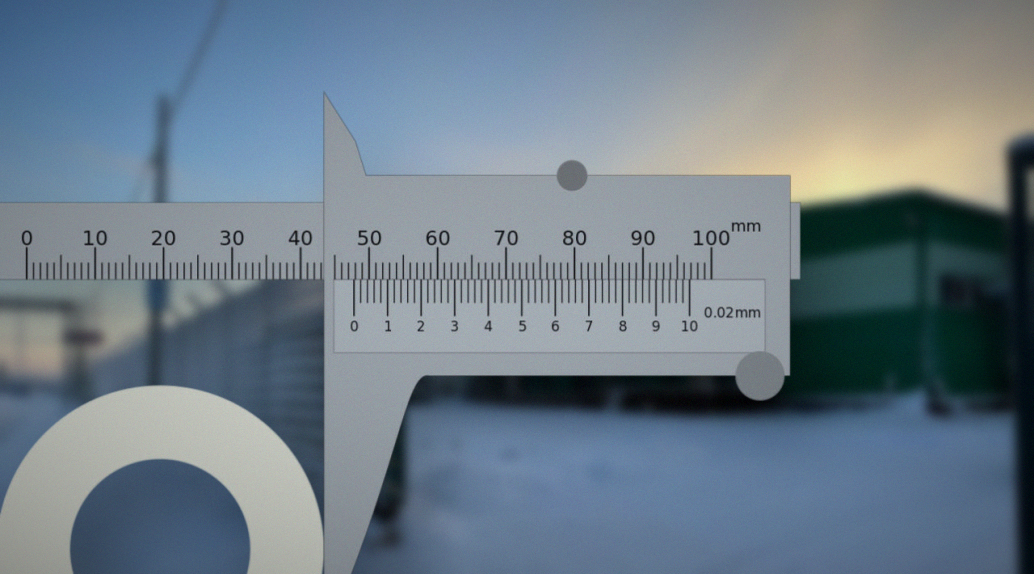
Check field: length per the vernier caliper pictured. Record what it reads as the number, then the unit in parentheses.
47.8 (mm)
